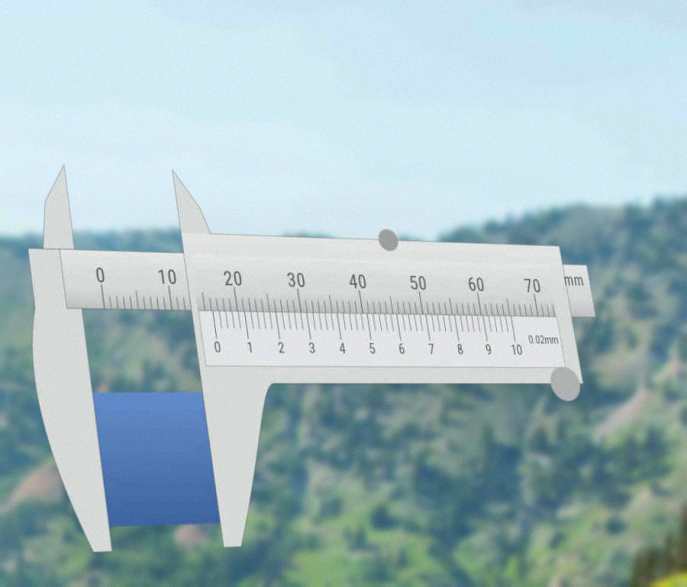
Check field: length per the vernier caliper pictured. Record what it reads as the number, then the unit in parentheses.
16.2 (mm)
